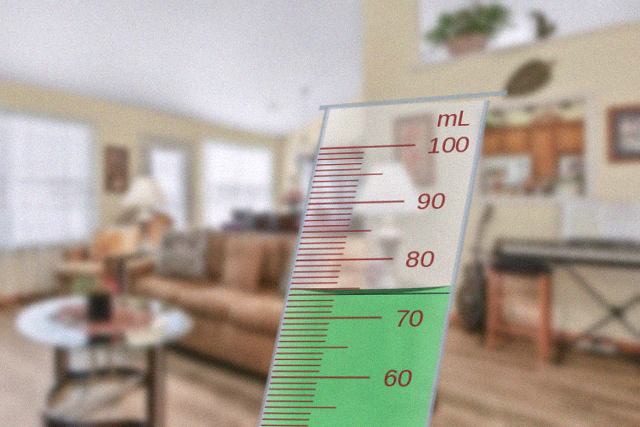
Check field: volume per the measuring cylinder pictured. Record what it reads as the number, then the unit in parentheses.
74 (mL)
